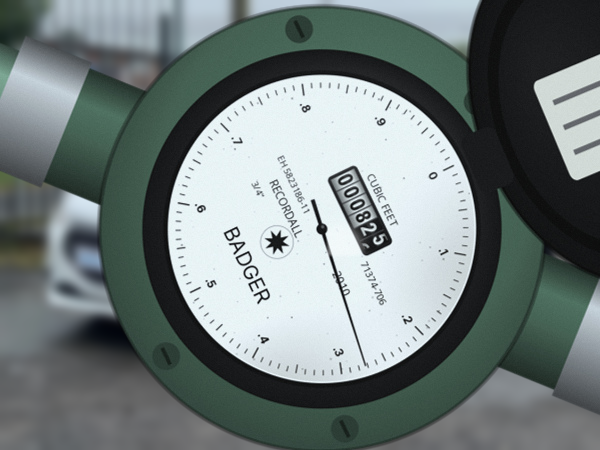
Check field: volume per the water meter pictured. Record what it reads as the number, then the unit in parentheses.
825.27 (ft³)
